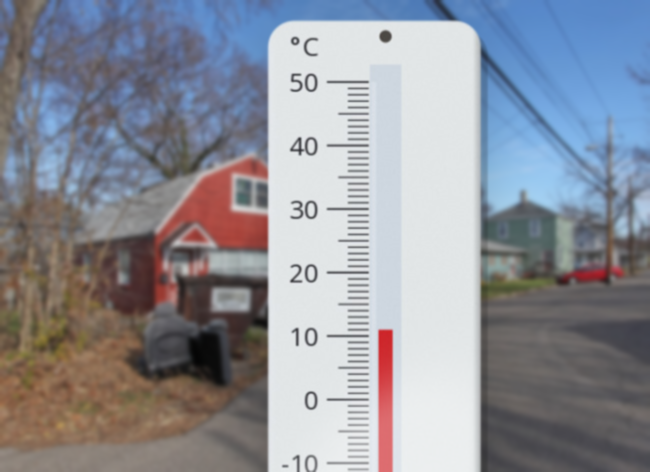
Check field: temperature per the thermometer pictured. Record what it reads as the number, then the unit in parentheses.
11 (°C)
